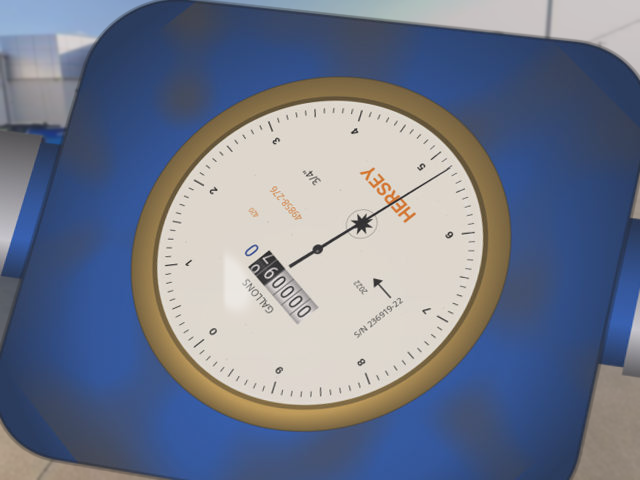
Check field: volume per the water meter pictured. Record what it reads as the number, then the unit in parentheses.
965.2 (gal)
